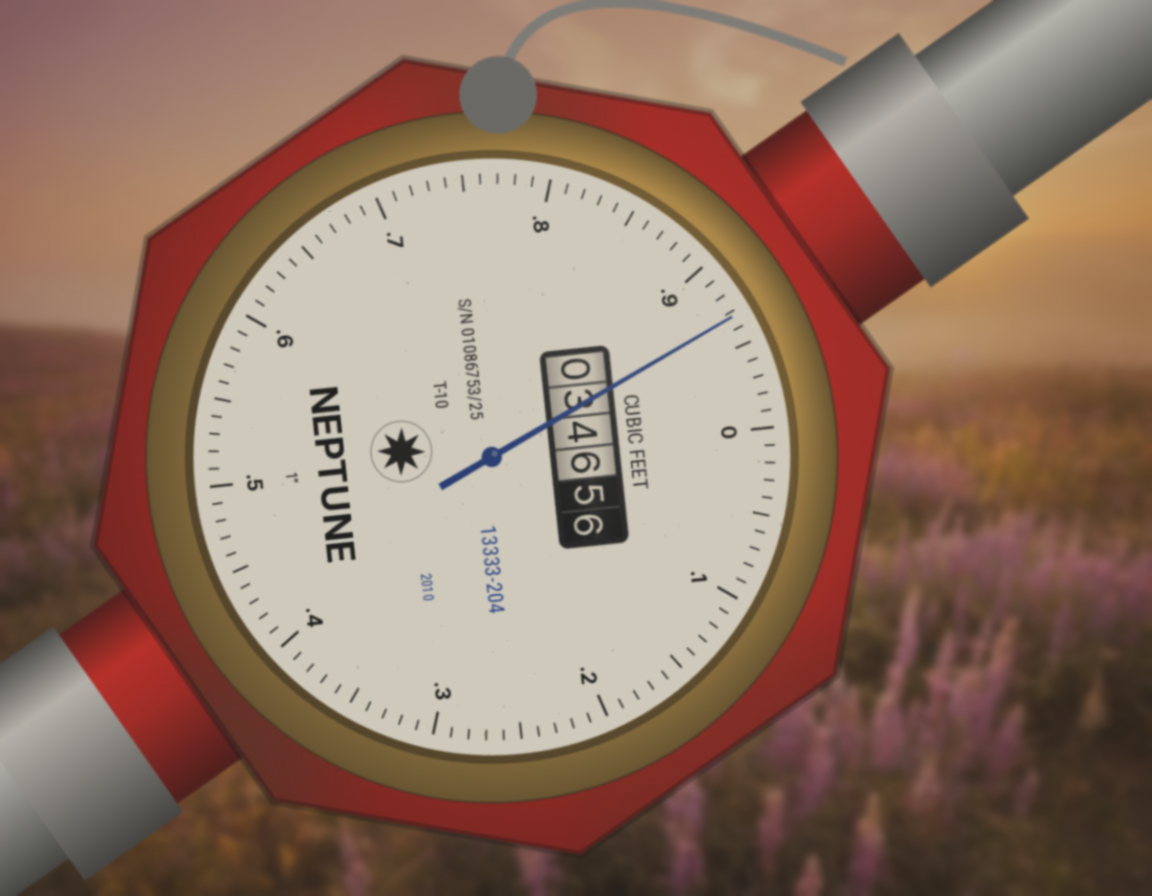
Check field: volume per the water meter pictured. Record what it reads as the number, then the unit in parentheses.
34655.93 (ft³)
